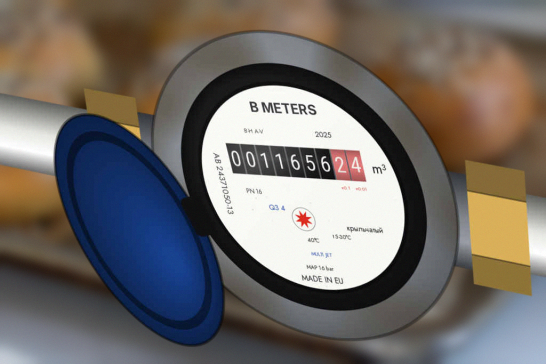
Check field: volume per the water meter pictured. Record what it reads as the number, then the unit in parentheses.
11656.24 (m³)
